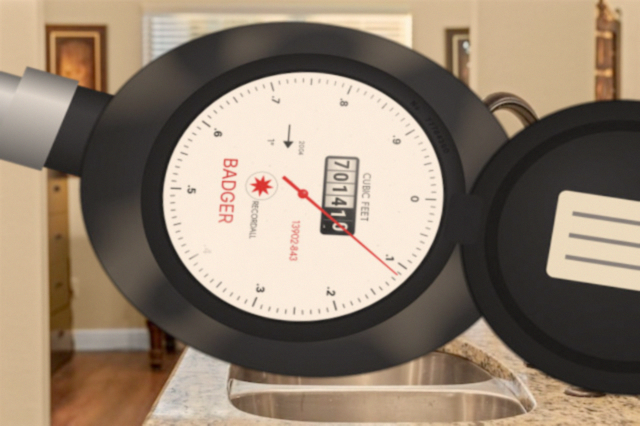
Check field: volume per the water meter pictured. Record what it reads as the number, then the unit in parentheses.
701410.11 (ft³)
